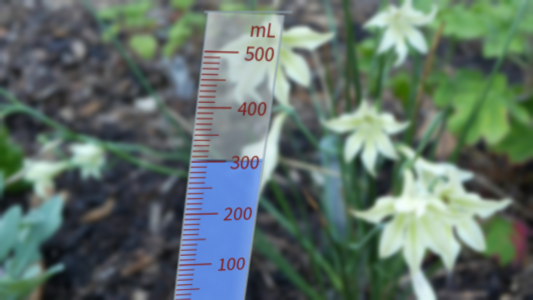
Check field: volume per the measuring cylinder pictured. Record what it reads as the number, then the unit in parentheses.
300 (mL)
